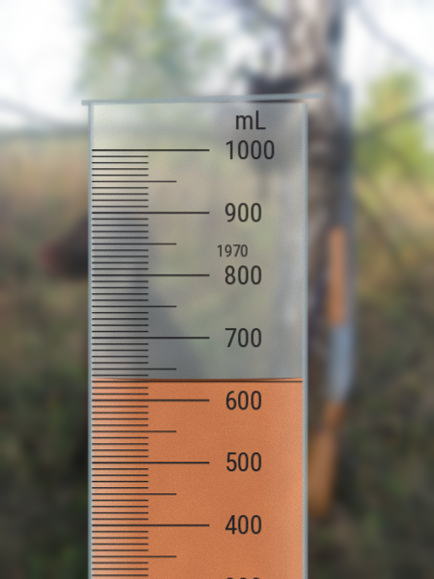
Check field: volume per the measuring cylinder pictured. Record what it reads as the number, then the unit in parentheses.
630 (mL)
